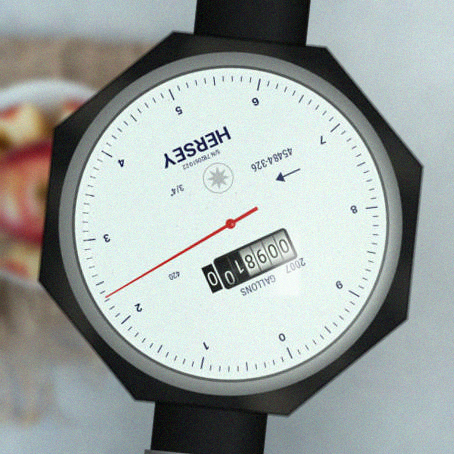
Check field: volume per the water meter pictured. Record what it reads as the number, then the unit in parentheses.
98102.3 (gal)
